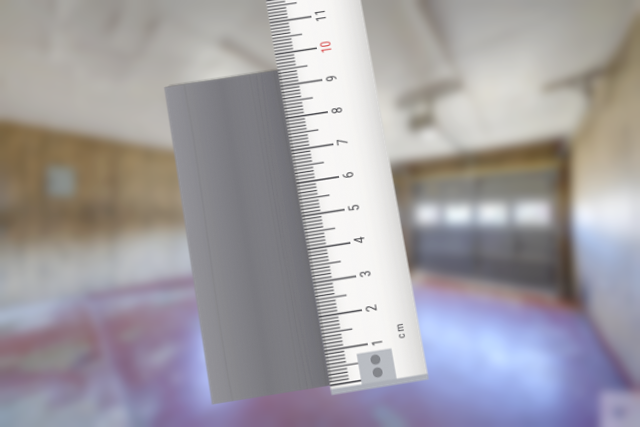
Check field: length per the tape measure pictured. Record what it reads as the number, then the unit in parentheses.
9.5 (cm)
